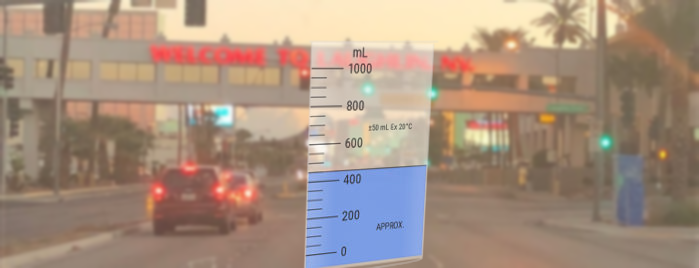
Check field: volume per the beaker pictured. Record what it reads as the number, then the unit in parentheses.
450 (mL)
